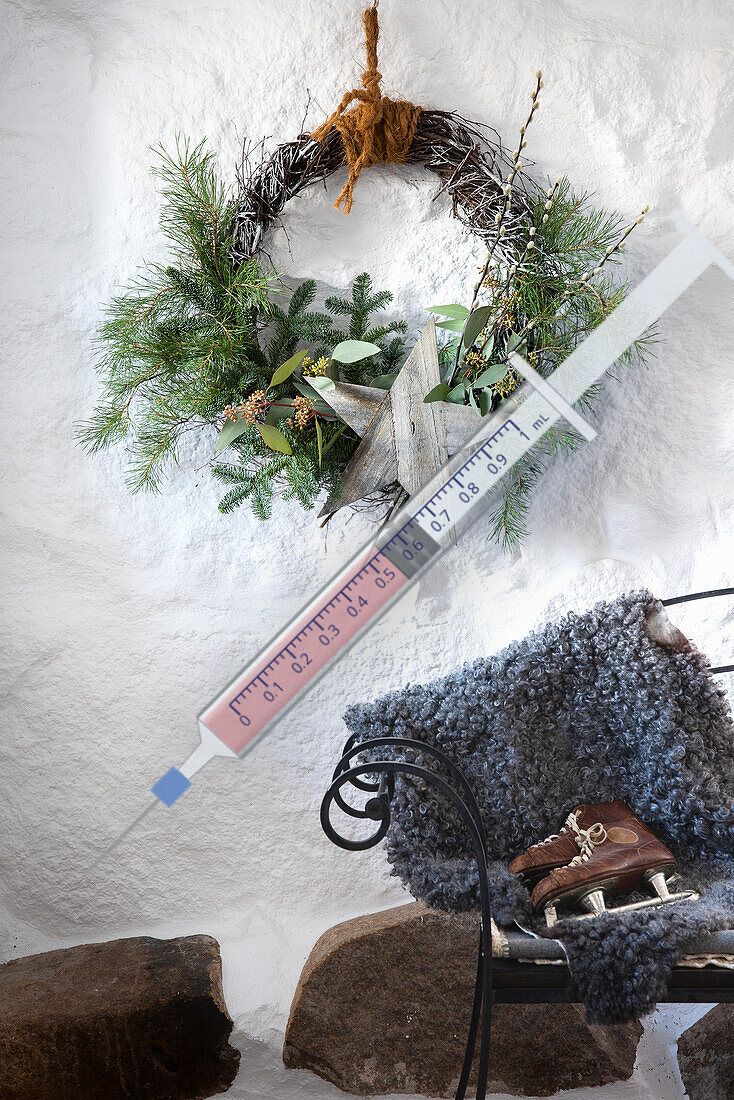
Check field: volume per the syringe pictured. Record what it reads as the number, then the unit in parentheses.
0.54 (mL)
